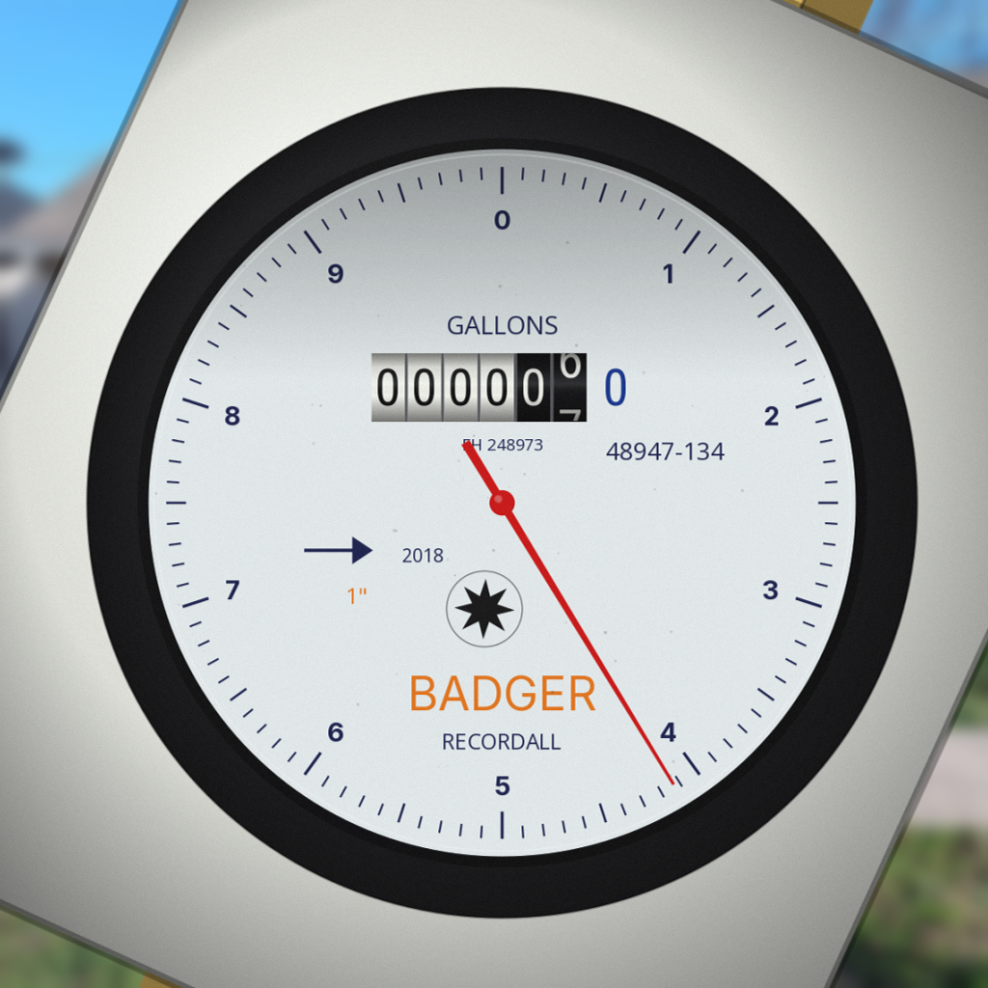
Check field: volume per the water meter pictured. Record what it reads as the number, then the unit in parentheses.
64.1 (gal)
